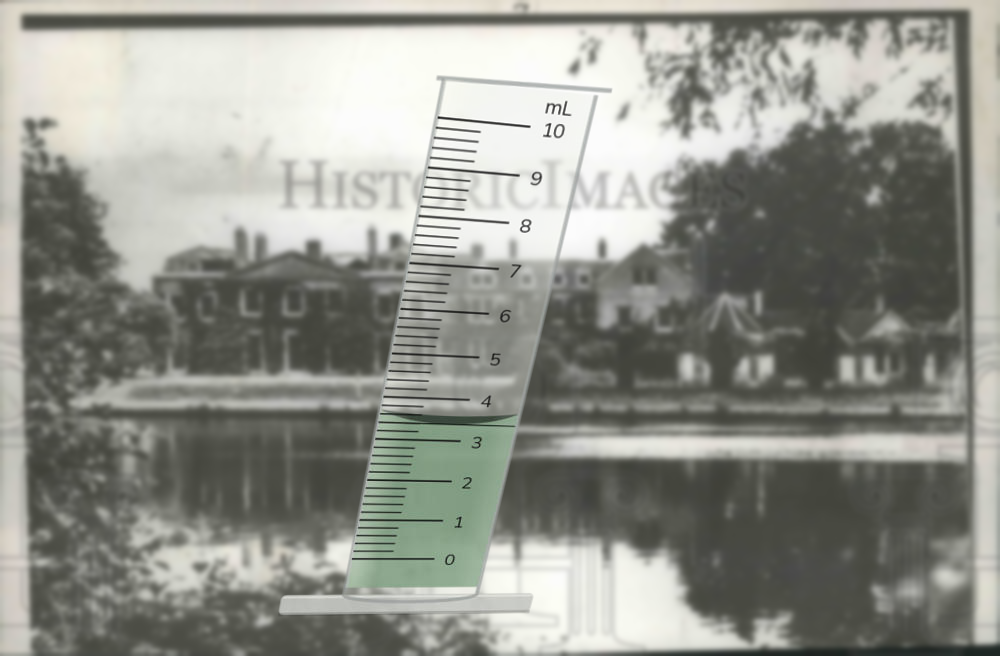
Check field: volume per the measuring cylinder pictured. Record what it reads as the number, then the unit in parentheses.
3.4 (mL)
